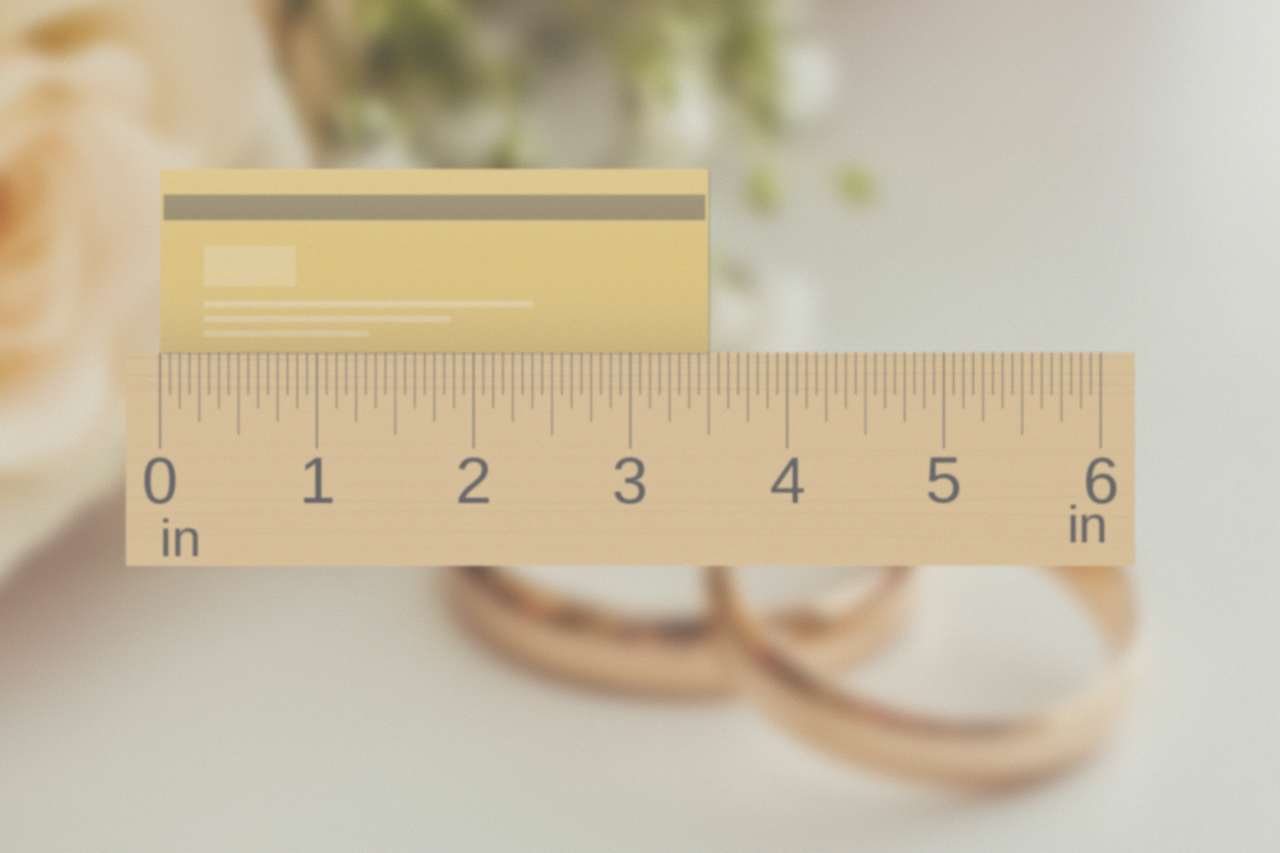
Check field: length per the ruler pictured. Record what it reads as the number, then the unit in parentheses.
3.5 (in)
